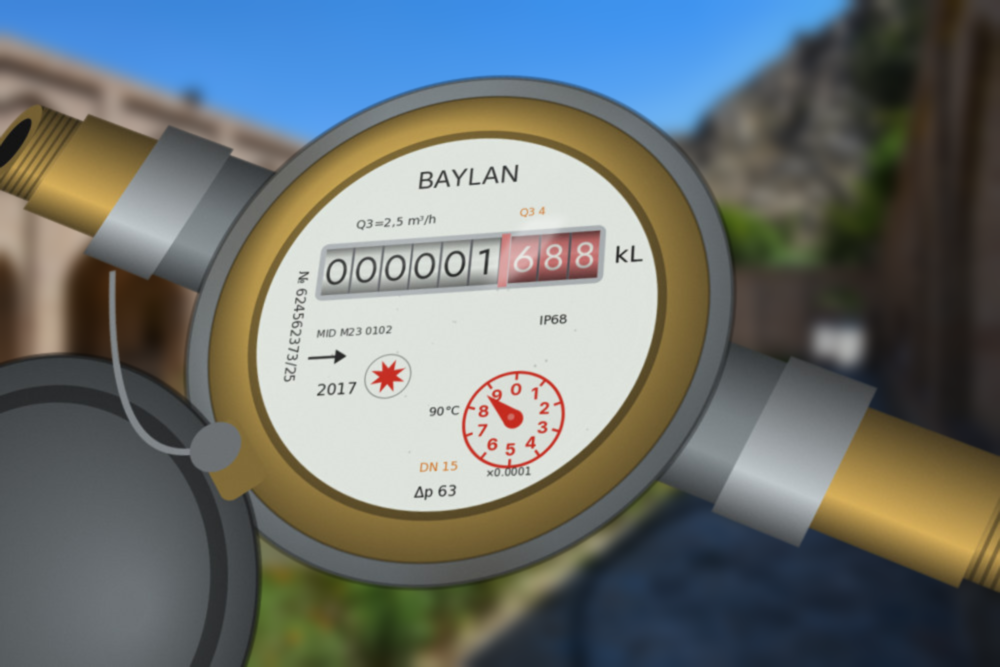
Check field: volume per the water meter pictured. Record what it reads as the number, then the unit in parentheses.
1.6888 (kL)
